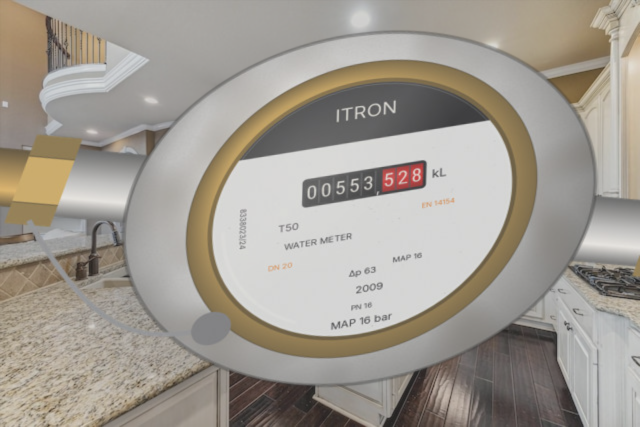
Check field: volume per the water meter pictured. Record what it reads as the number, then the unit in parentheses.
553.528 (kL)
